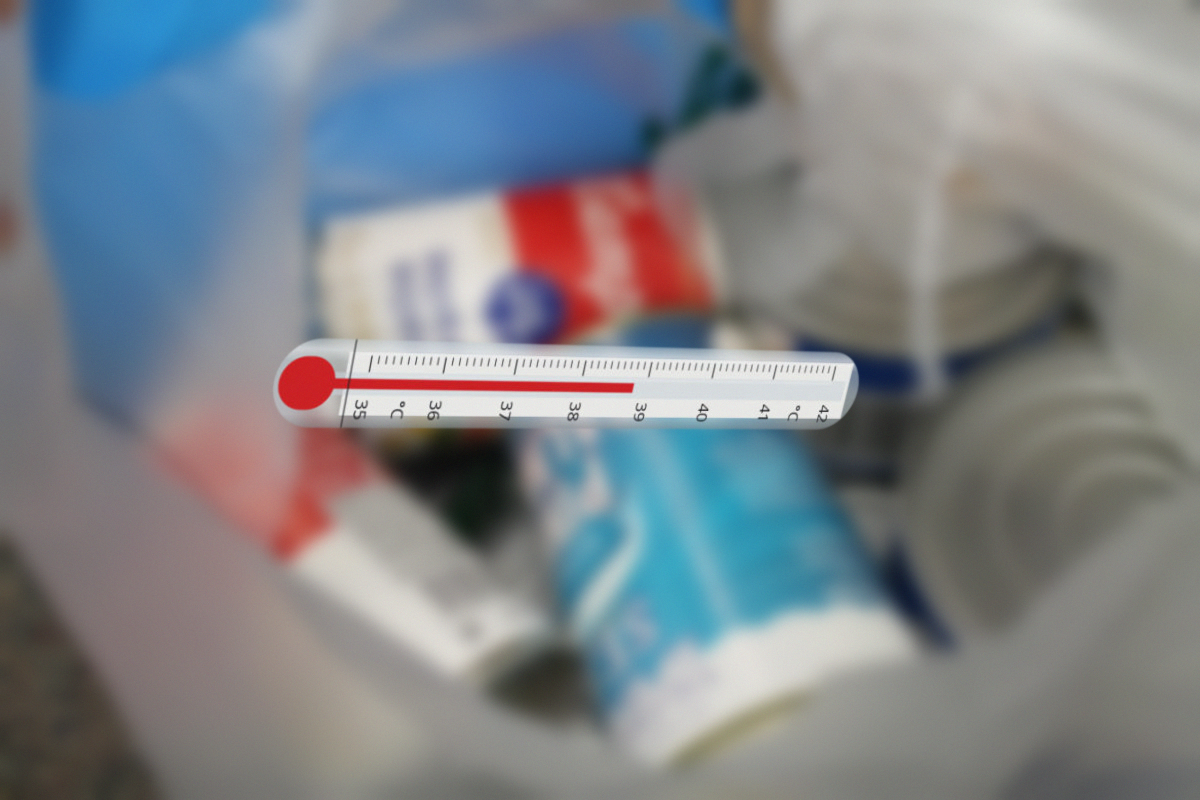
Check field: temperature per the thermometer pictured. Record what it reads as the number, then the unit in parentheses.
38.8 (°C)
